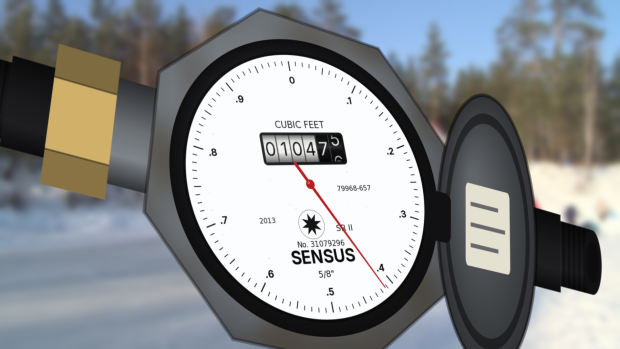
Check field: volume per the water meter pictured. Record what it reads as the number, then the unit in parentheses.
10475.41 (ft³)
